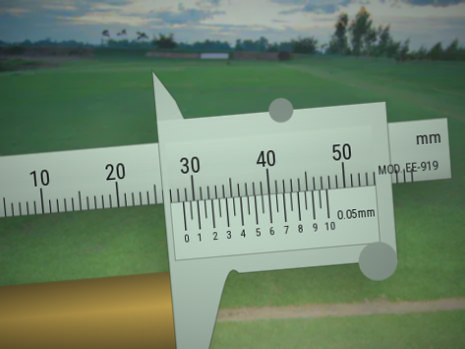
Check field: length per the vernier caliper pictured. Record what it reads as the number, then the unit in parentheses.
28.6 (mm)
